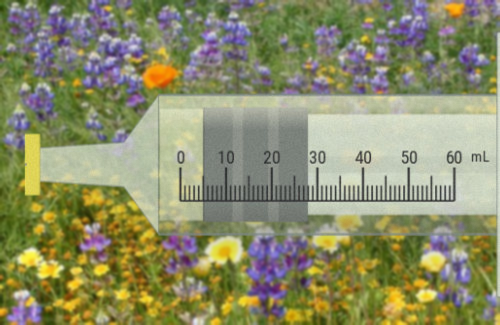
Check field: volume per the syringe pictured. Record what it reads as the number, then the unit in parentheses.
5 (mL)
